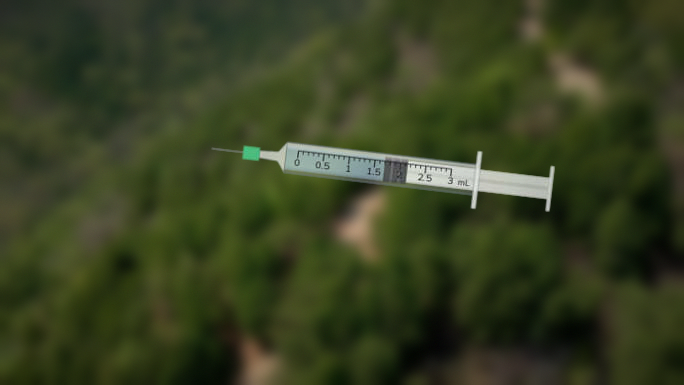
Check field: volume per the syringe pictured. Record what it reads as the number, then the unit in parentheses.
1.7 (mL)
